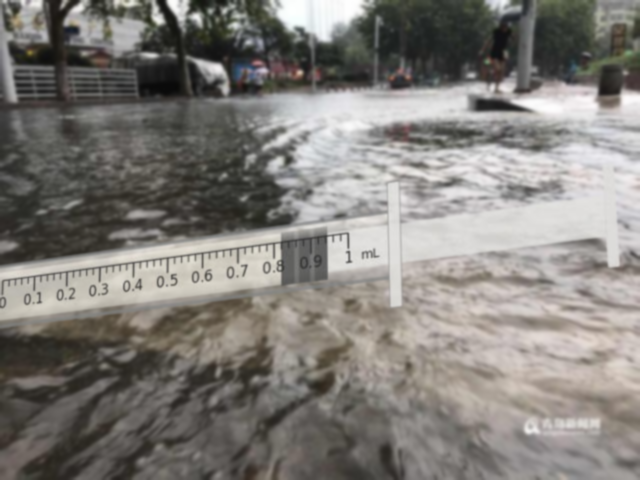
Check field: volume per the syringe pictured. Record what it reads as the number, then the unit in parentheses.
0.82 (mL)
